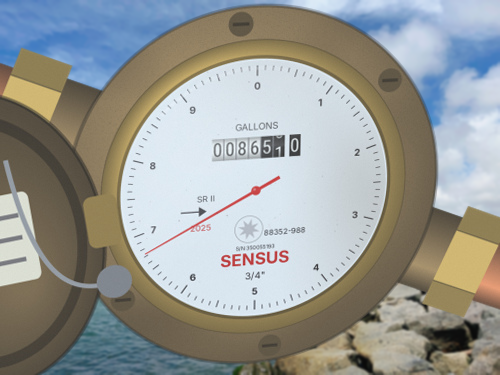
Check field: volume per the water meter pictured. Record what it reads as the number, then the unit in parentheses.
86506.7 (gal)
